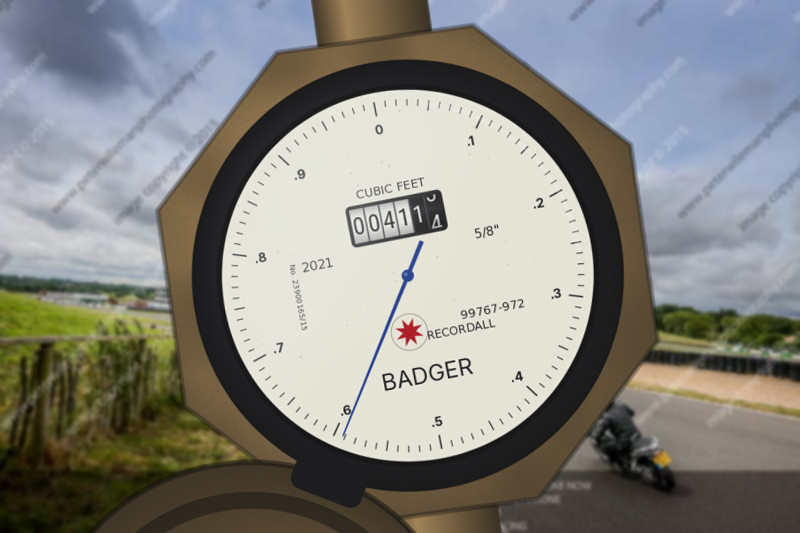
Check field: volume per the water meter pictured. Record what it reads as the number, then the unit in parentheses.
4113.59 (ft³)
